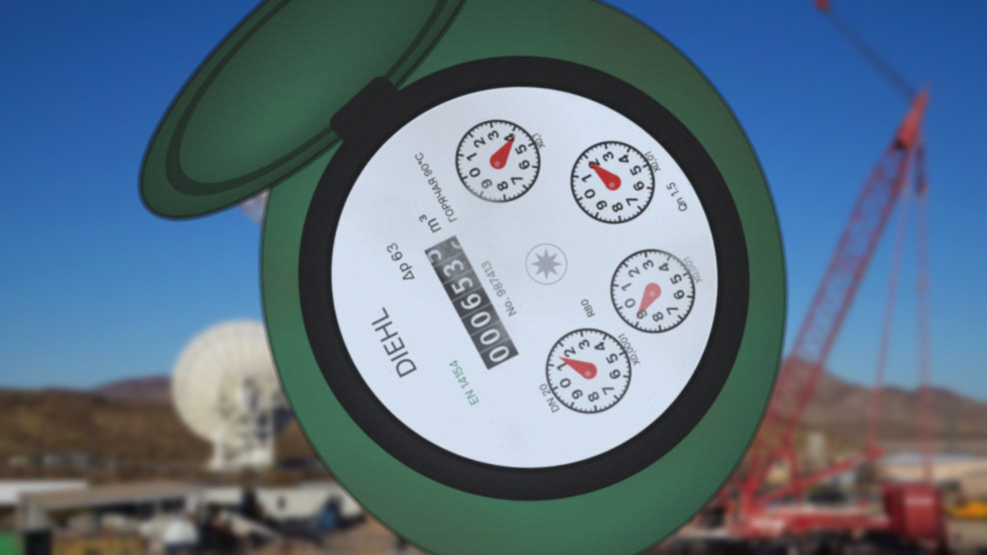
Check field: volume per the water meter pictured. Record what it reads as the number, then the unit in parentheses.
6535.4191 (m³)
